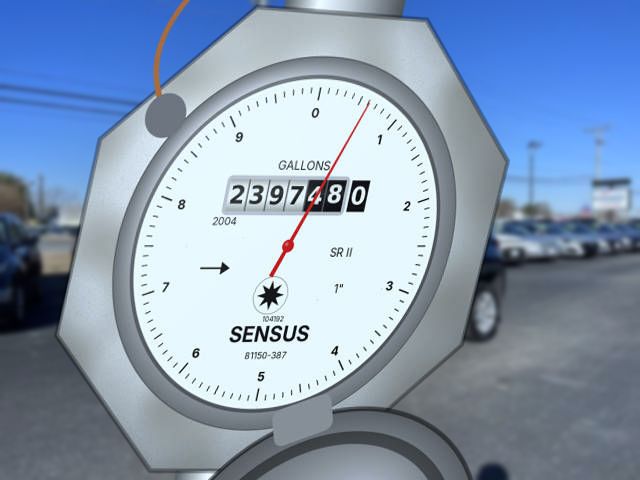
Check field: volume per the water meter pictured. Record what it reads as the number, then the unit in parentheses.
2397480.6 (gal)
